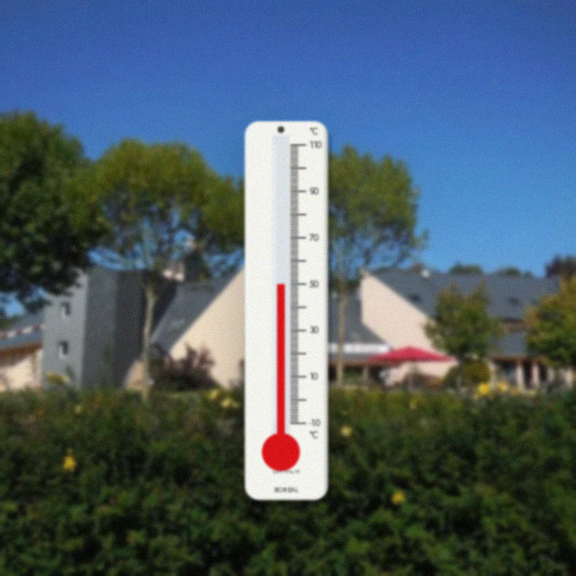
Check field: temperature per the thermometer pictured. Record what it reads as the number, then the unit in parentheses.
50 (°C)
